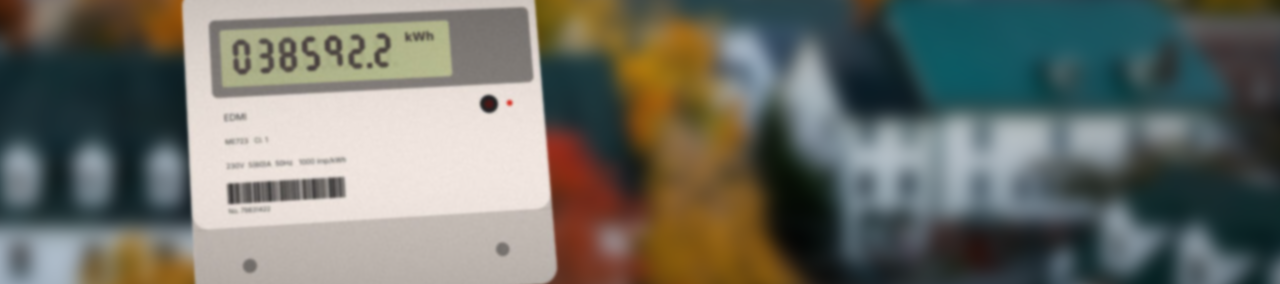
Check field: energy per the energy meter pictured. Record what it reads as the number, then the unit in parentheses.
38592.2 (kWh)
